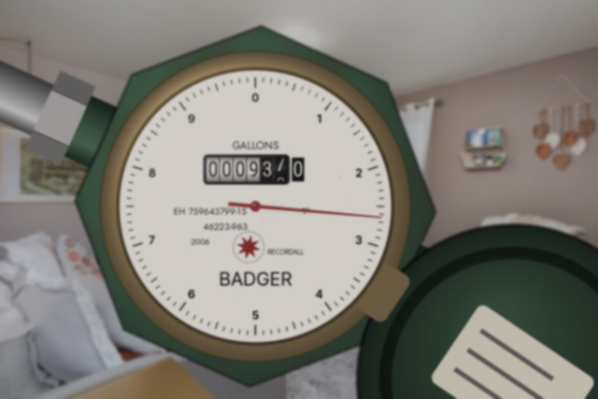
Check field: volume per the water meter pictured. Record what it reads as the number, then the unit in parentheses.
9372.6 (gal)
